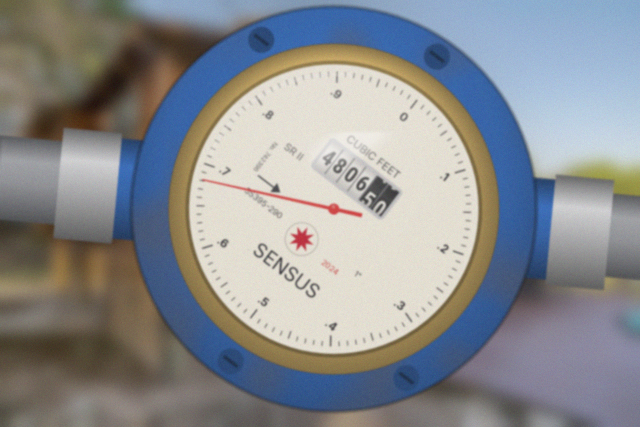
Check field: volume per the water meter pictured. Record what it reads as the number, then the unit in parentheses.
480649.68 (ft³)
